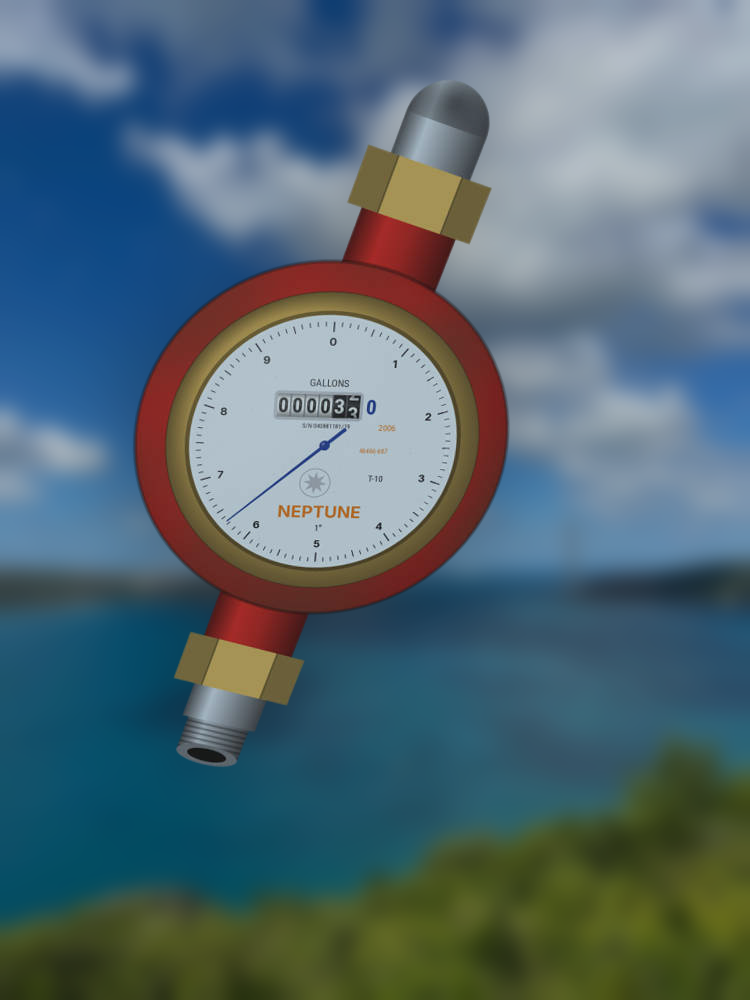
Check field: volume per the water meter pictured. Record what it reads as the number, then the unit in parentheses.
326.3 (gal)
